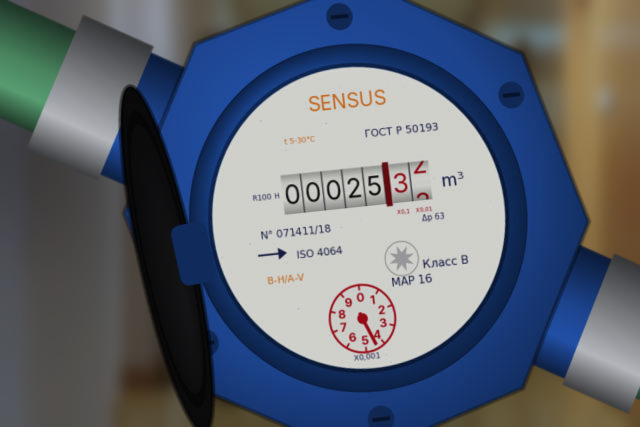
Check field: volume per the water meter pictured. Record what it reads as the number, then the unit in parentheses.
25.324 (m³)
